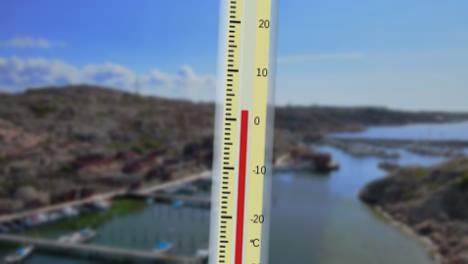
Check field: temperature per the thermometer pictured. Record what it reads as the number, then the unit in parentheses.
2 (°C)
